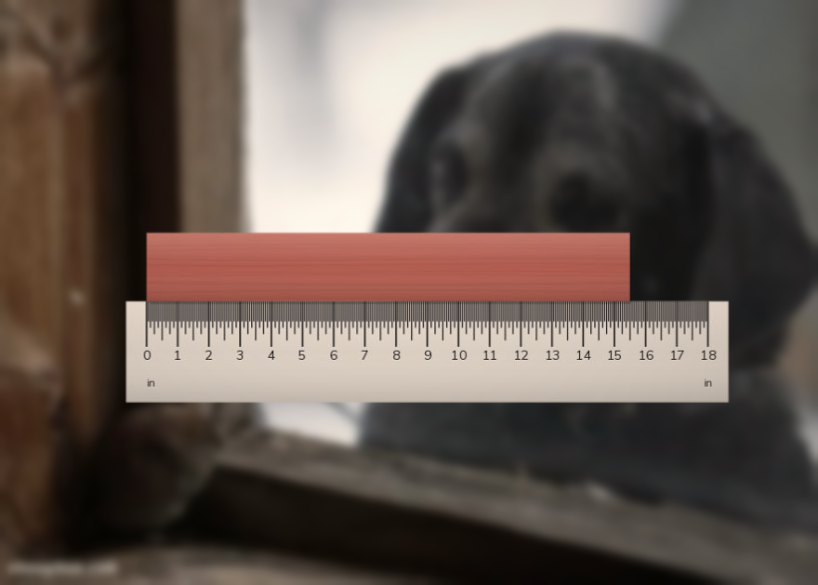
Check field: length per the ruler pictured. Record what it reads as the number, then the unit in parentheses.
15.5 (in)
